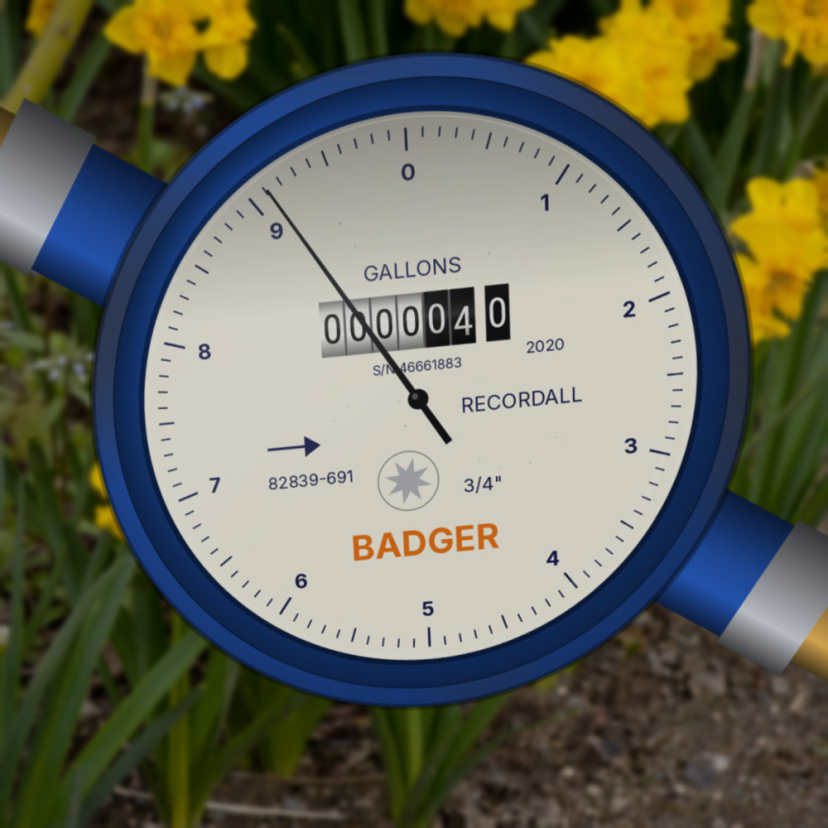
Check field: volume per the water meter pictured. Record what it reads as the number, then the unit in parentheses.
39.1 (gal)
